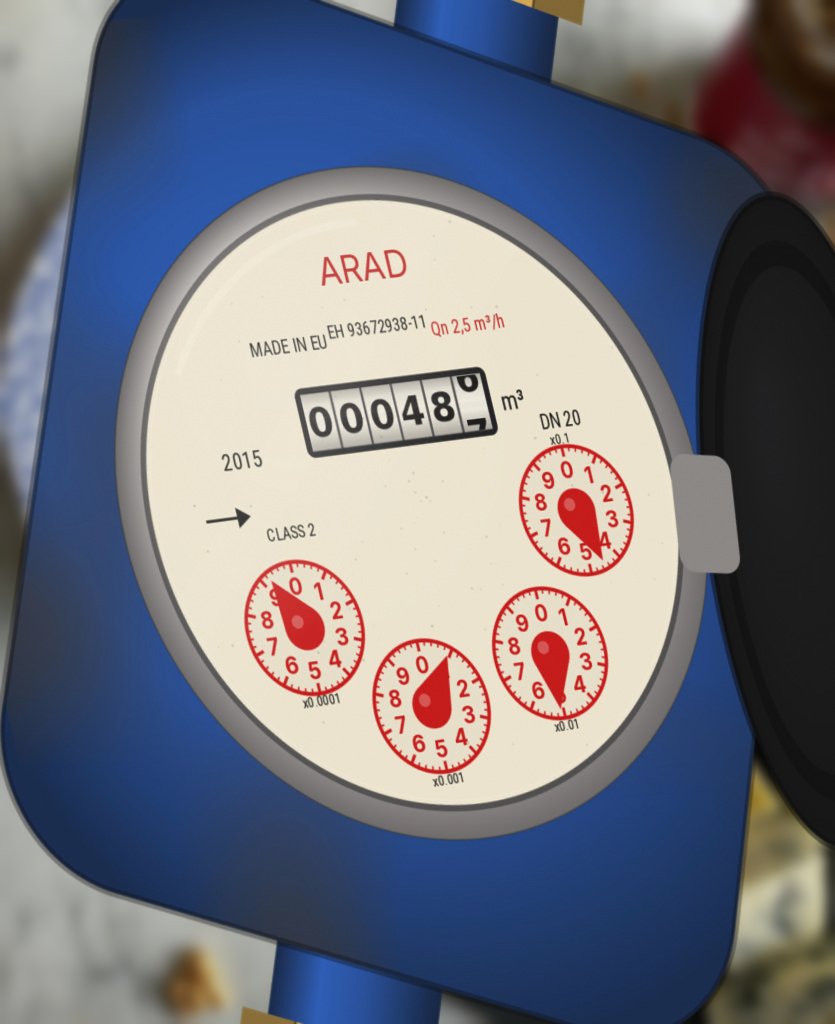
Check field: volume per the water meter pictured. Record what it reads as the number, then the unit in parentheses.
486.4509 (m³)
